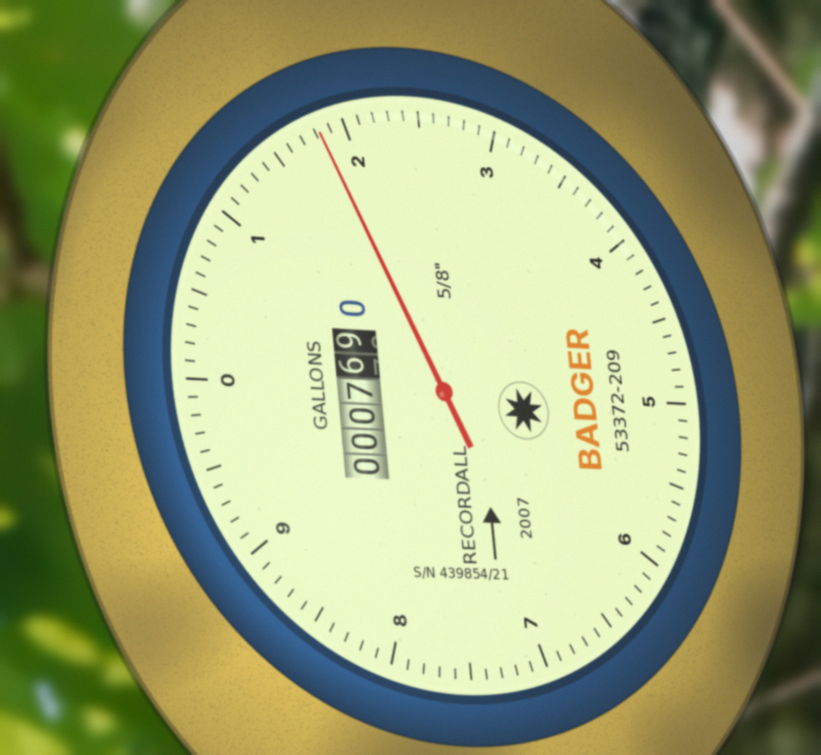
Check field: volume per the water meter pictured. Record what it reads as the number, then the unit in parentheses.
7691.8 (gal)
